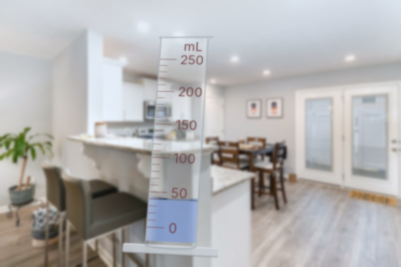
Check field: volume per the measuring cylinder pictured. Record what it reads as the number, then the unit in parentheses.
40 (mL)
